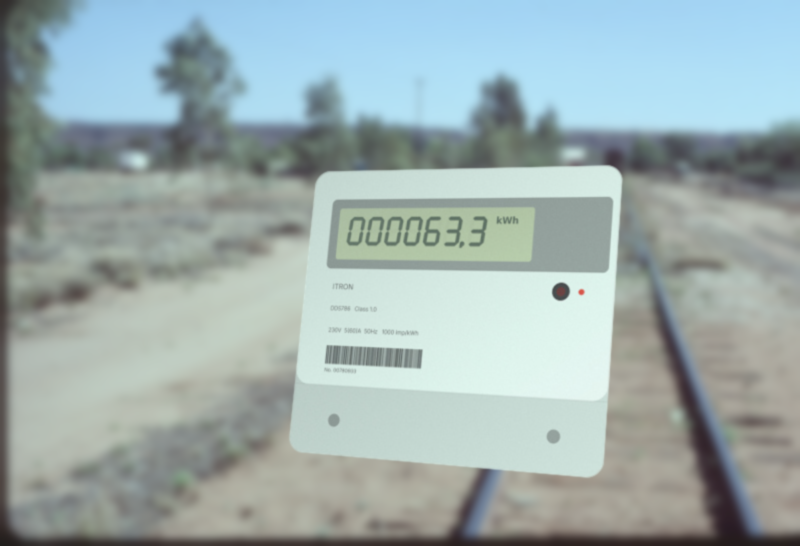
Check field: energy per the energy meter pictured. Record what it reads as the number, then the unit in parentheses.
63.3 (kWh)
